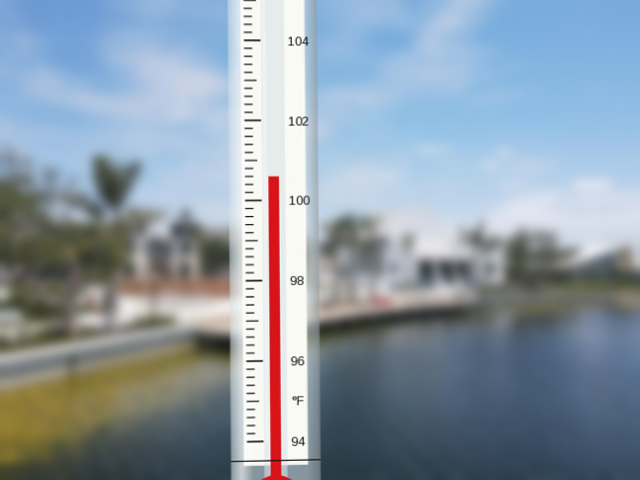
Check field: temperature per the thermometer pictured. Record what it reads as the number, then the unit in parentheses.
100.6 (°F)
